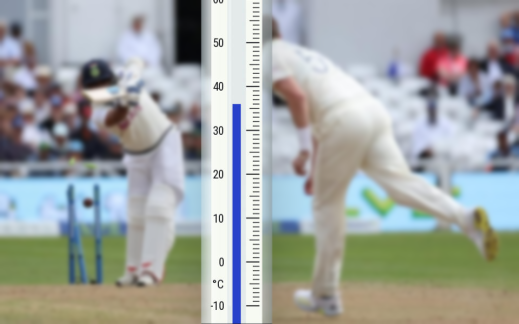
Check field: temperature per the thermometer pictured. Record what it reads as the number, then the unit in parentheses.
36 (°C)
